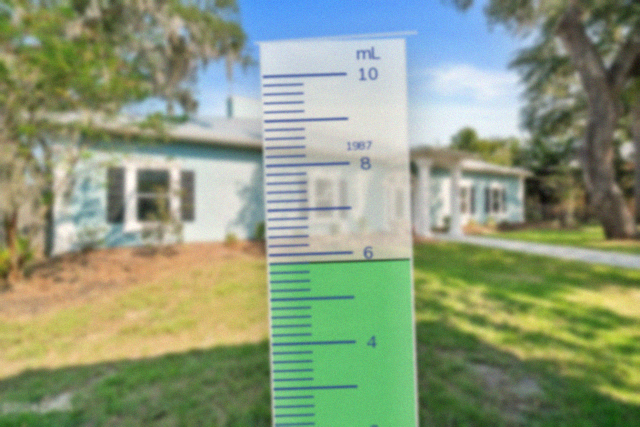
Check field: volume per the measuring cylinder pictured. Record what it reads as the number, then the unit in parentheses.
5.8 (mL)
